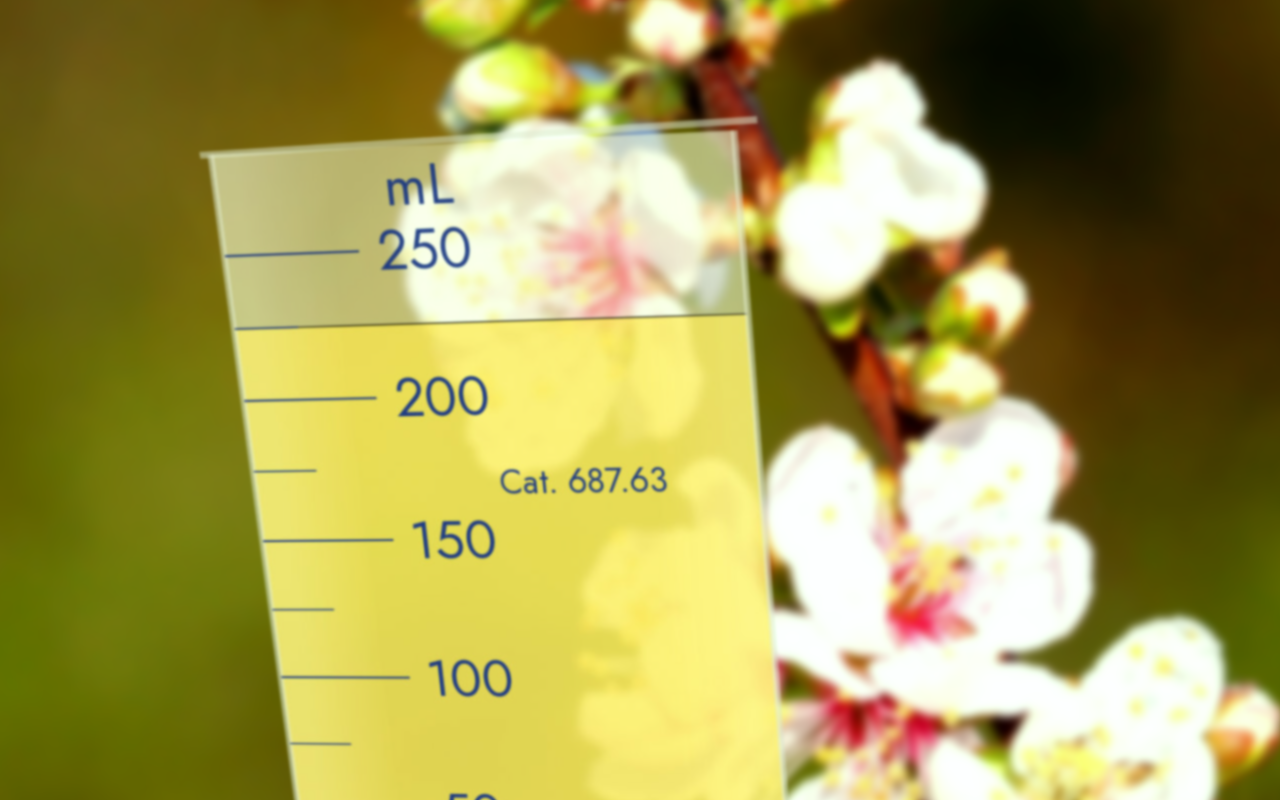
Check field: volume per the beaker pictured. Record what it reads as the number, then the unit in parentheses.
225 (mL)
